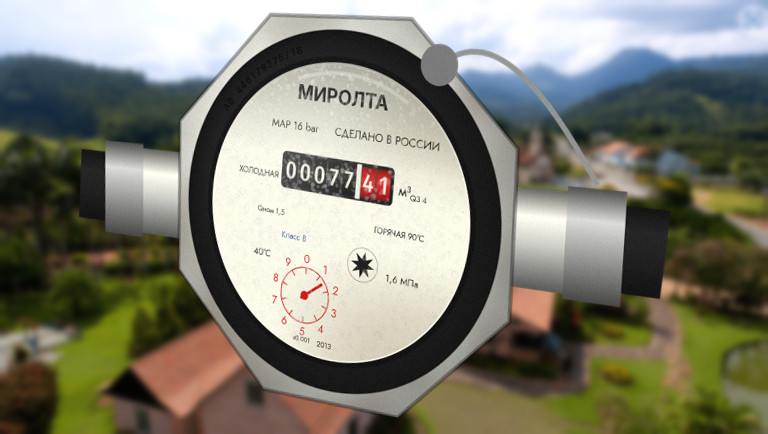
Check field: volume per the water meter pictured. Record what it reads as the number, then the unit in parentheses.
77.411 (m³)
